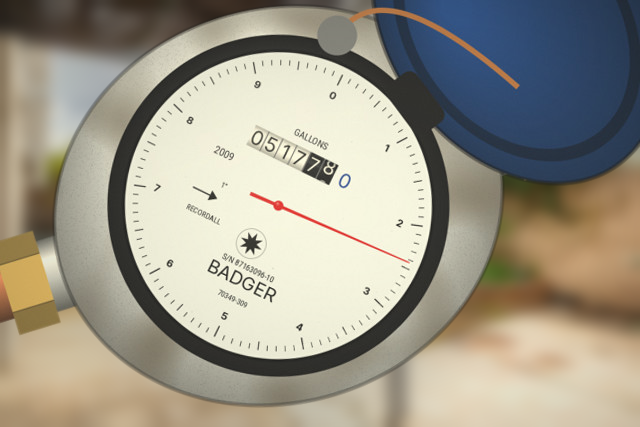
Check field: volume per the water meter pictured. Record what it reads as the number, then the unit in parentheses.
517782.4 (gal)
